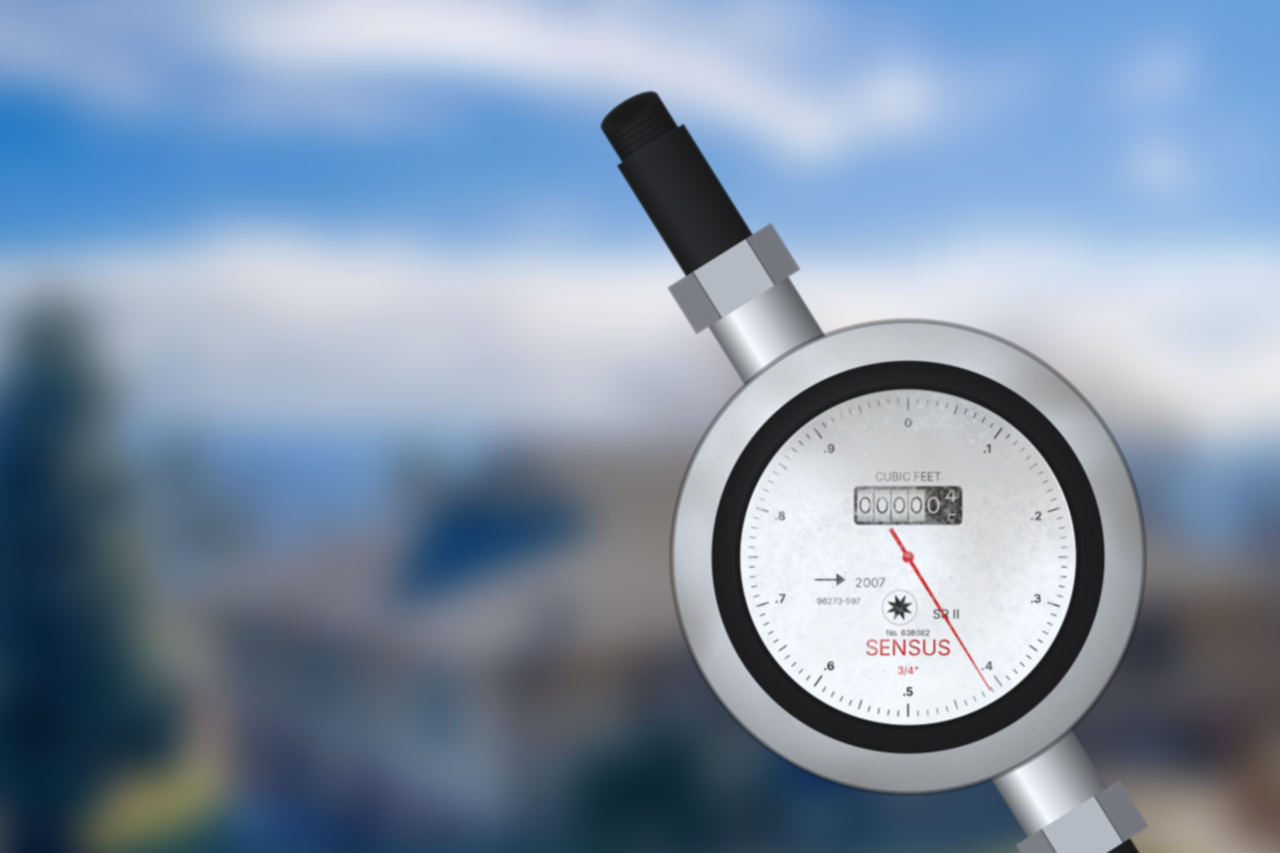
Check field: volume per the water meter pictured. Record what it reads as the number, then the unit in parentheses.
4.41 (ft³)
